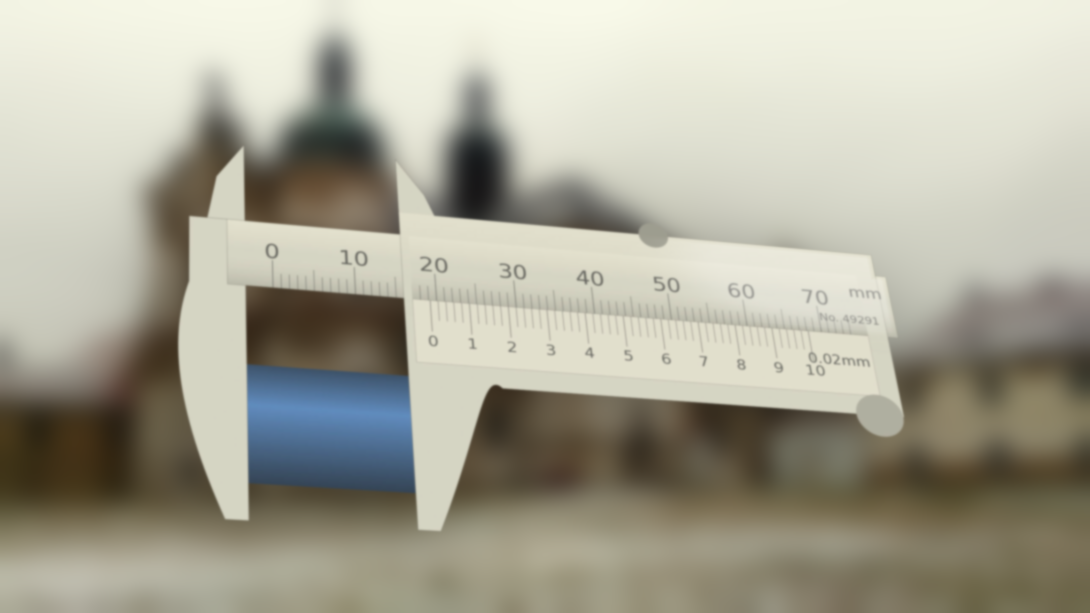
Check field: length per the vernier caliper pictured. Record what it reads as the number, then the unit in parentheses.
19.2 (mm)
